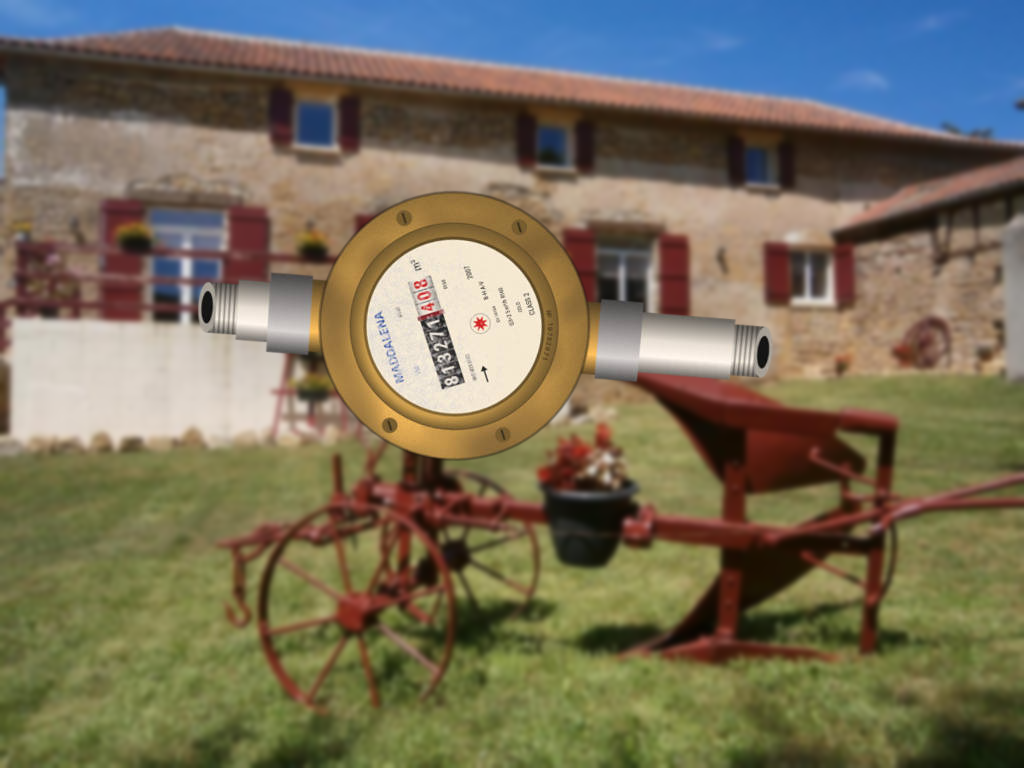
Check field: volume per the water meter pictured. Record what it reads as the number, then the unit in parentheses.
813271.408 (m³)
